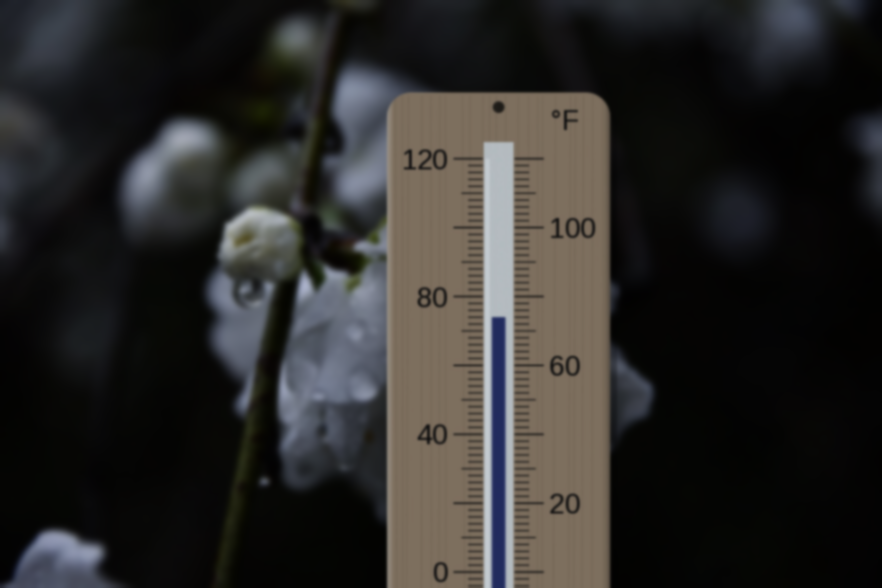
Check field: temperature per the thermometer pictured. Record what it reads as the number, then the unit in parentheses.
74 (°F)
